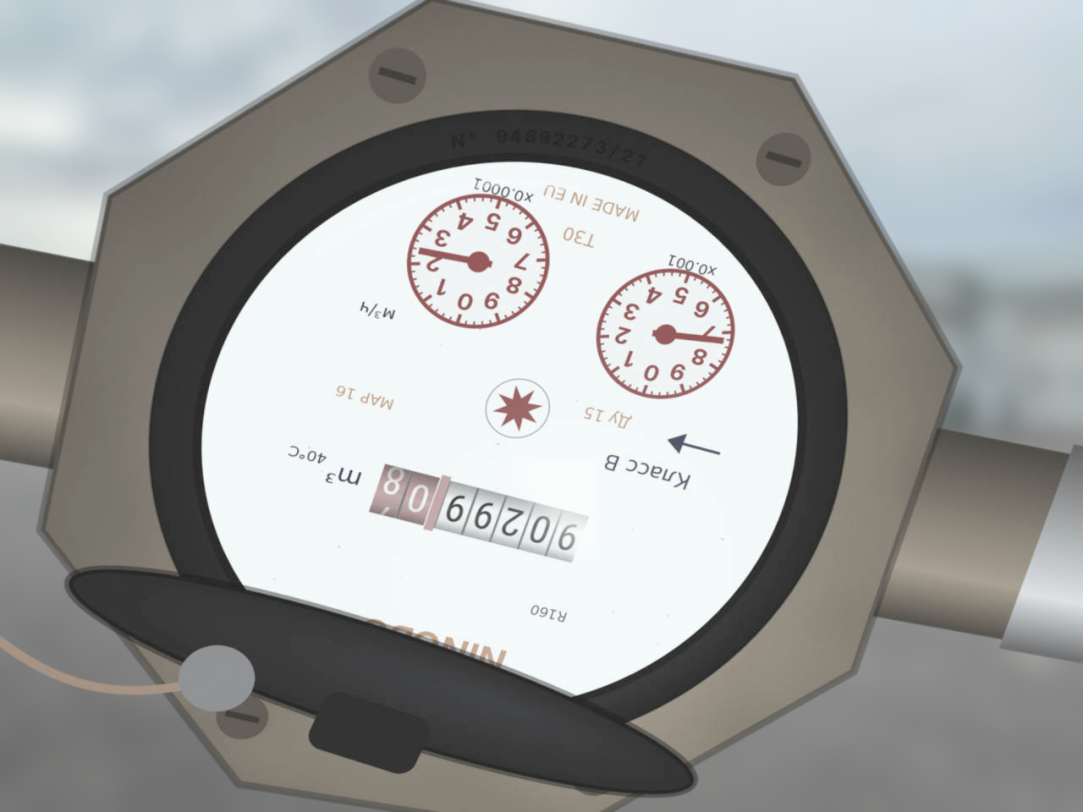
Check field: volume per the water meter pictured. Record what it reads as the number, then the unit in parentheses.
90299.0772 (m³)
